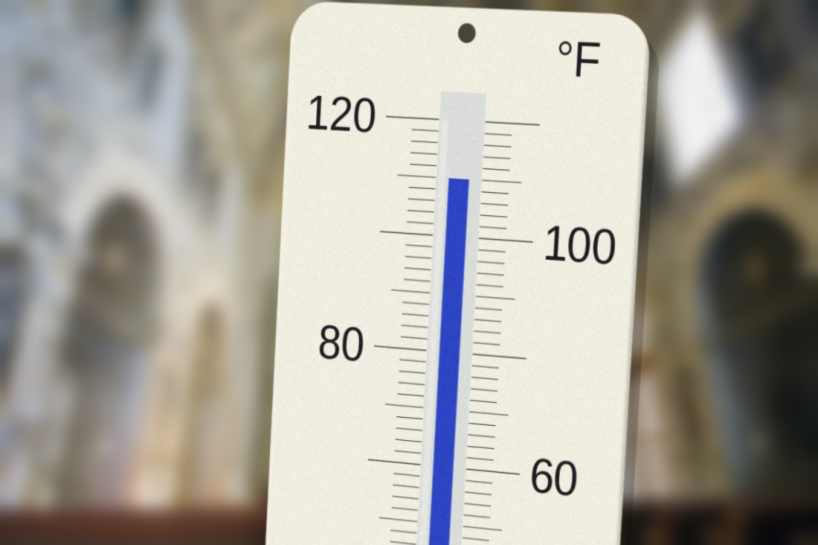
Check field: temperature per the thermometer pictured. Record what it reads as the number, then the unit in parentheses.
110 (°F)
